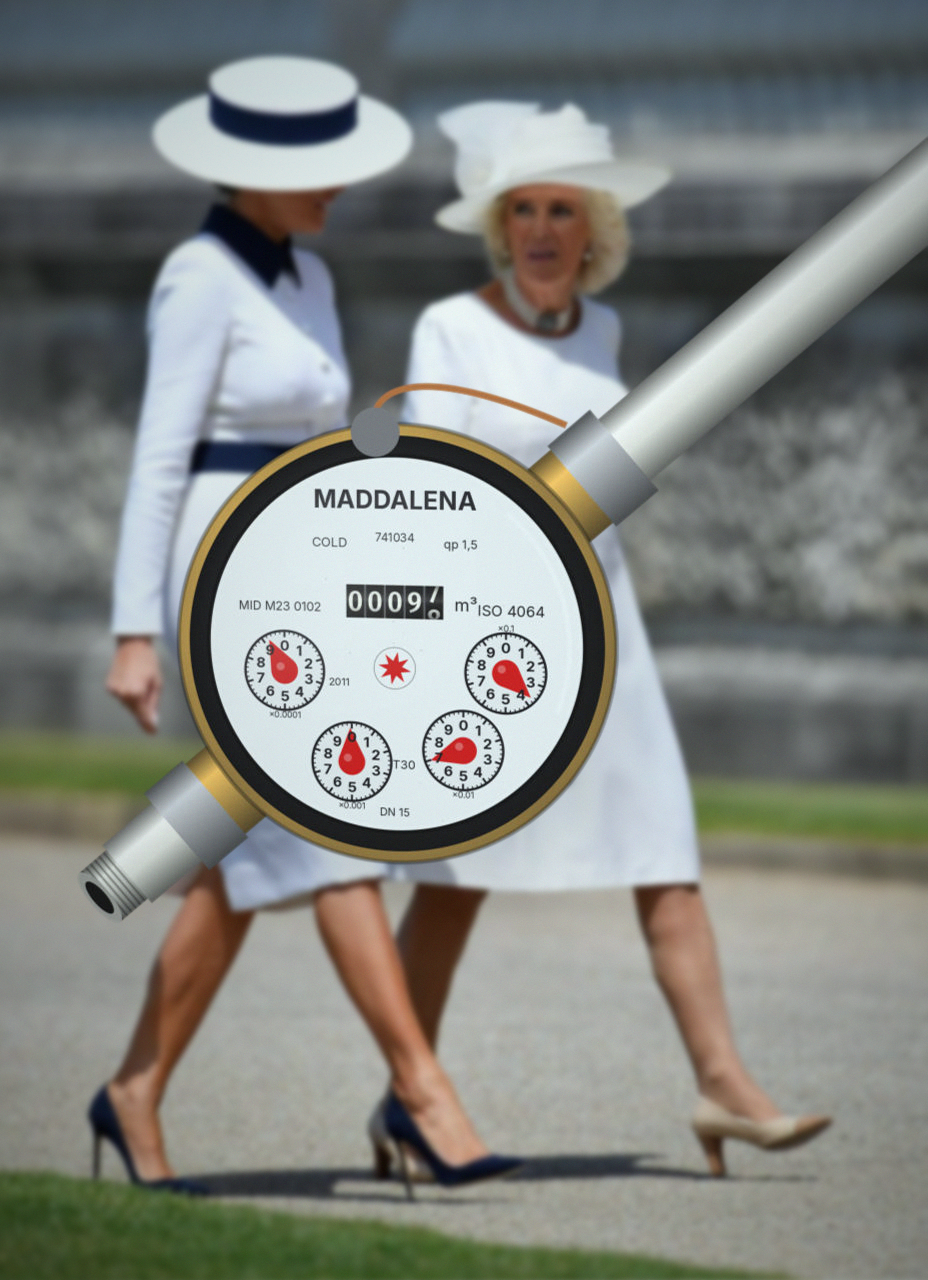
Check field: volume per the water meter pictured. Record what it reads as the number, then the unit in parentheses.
97.3699 (m³)
